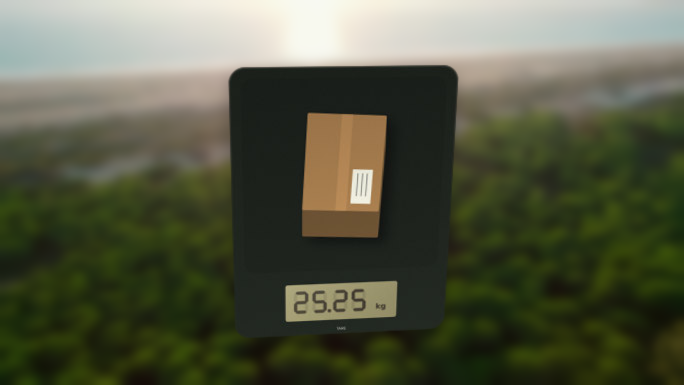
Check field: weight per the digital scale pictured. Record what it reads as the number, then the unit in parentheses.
25.25 (kg)
